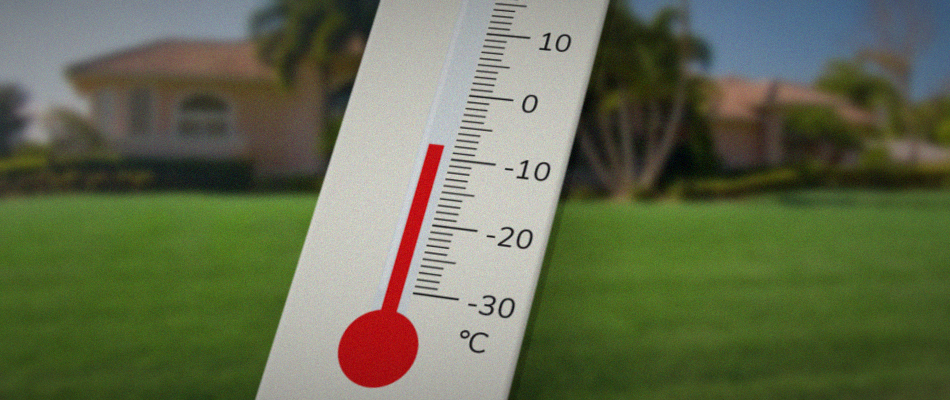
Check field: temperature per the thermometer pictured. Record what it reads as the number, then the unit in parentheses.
-8 (°C)
